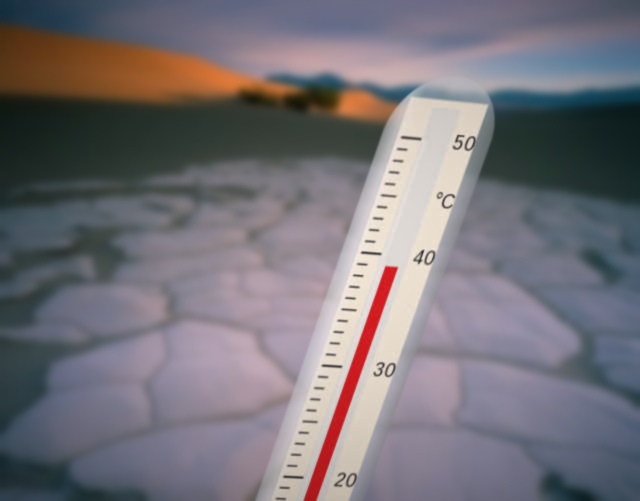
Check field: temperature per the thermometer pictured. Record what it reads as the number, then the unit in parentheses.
39 (°C)
